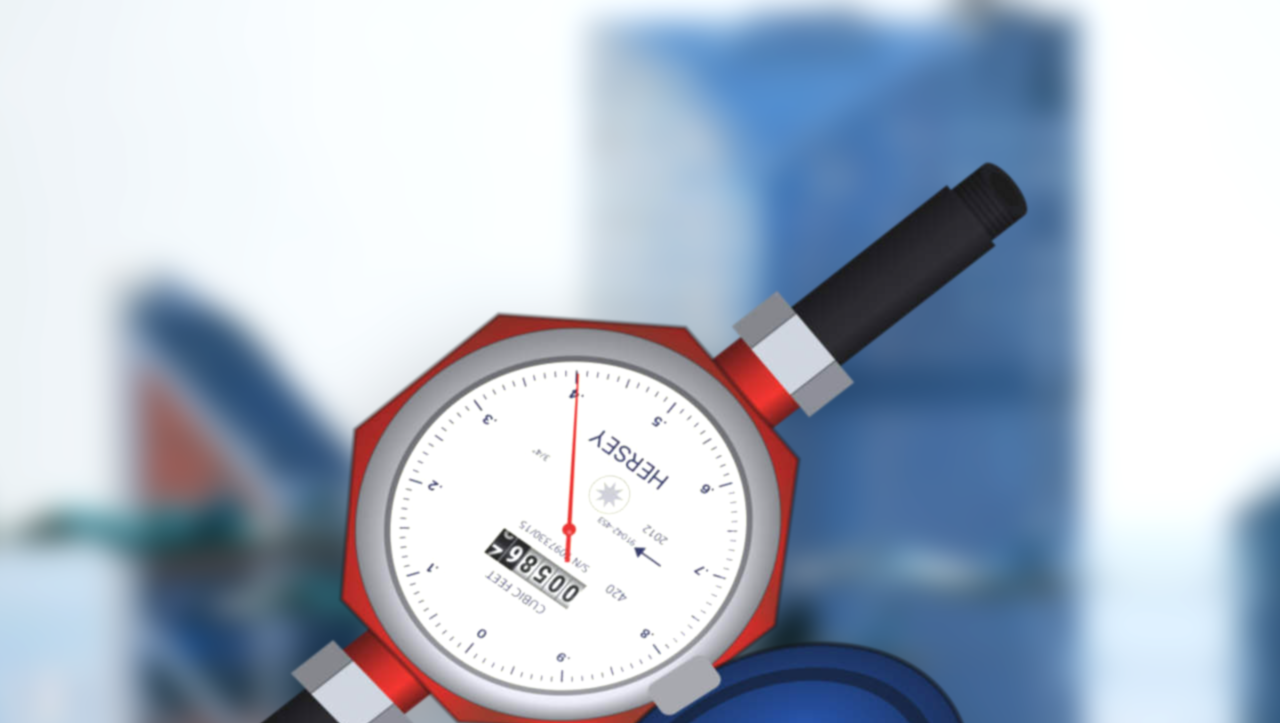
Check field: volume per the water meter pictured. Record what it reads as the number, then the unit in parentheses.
5862.40 (ft³)
